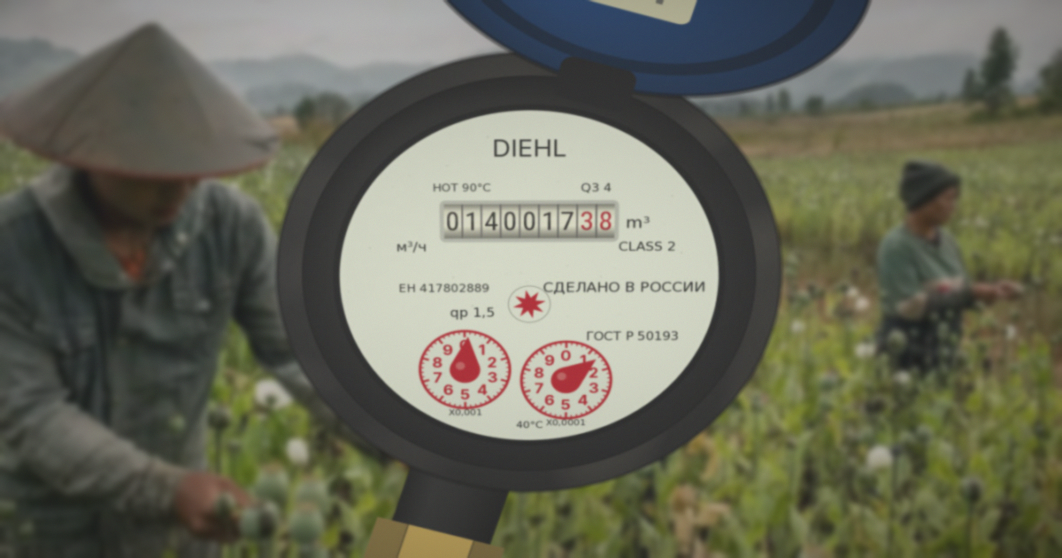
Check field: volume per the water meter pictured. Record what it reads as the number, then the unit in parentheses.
140017.3801 (m³)
